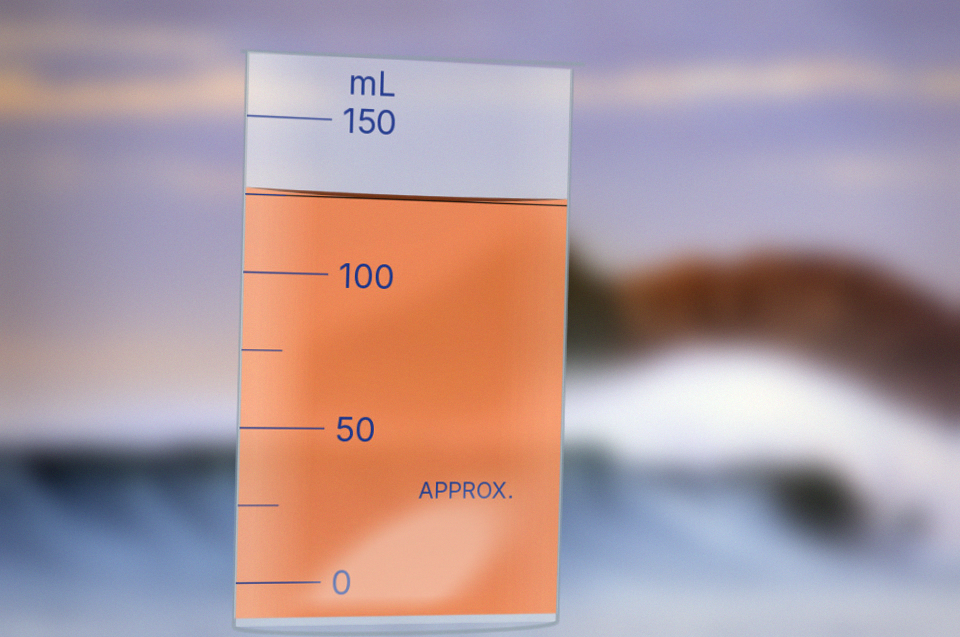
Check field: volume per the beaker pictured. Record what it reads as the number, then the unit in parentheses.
125 (mL)
